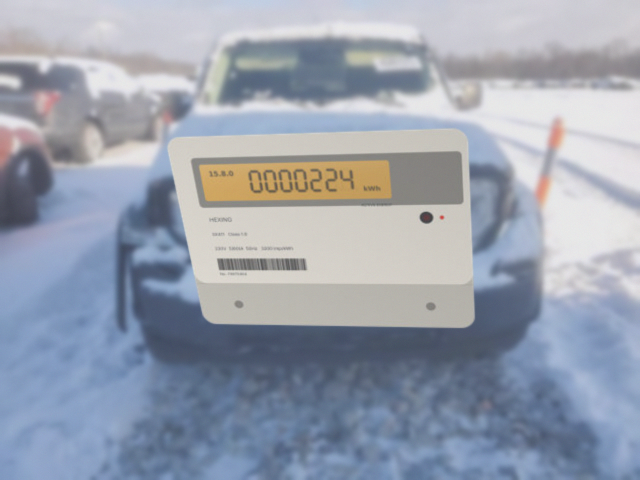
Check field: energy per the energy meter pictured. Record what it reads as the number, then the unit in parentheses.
224 (kWh)
